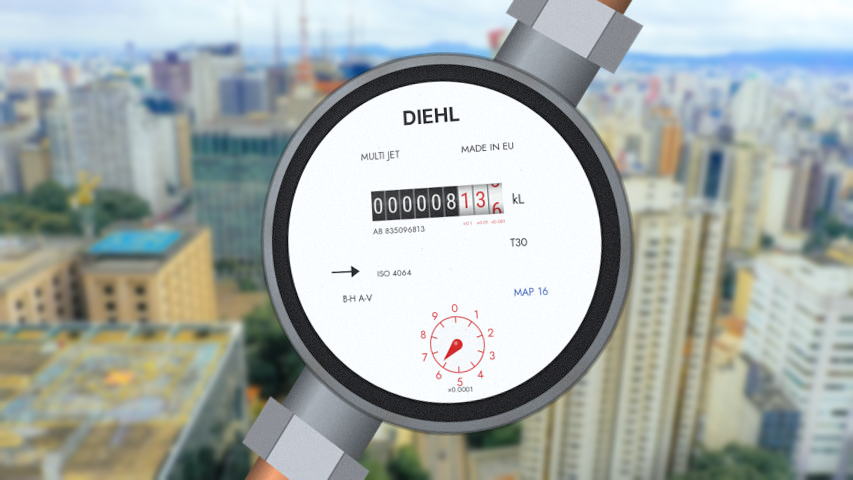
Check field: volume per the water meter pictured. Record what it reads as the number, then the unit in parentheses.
8.1356 (kL)
